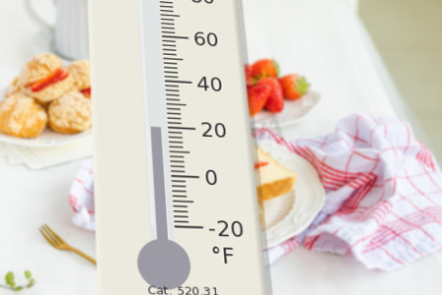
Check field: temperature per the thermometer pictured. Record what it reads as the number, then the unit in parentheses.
20 (°F)
